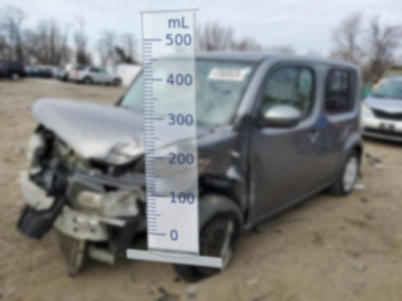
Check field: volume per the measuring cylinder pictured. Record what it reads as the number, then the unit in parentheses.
100 (mL)
